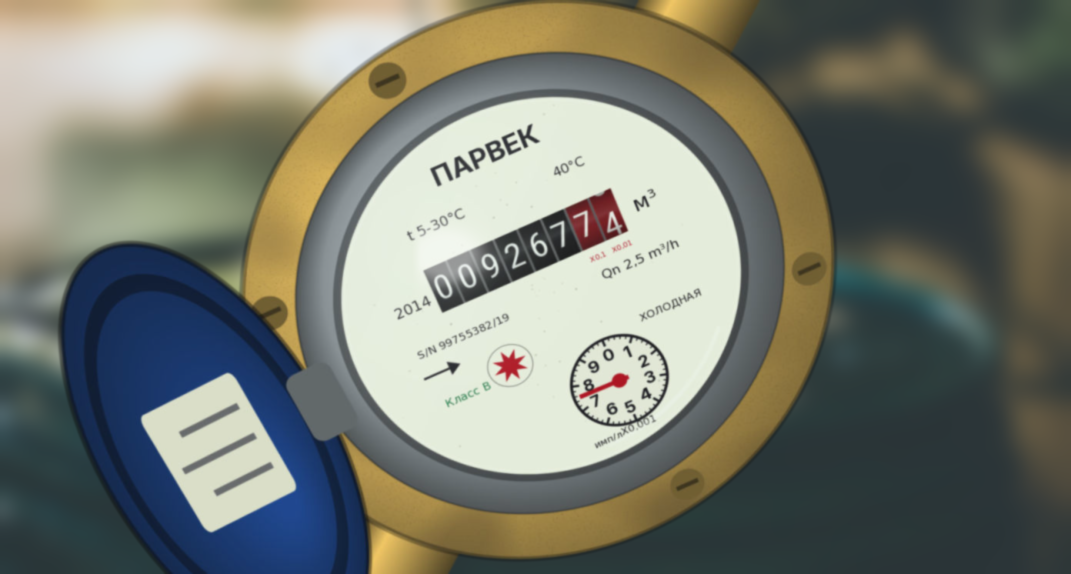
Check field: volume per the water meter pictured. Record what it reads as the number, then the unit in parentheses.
9267.737 (m³)
